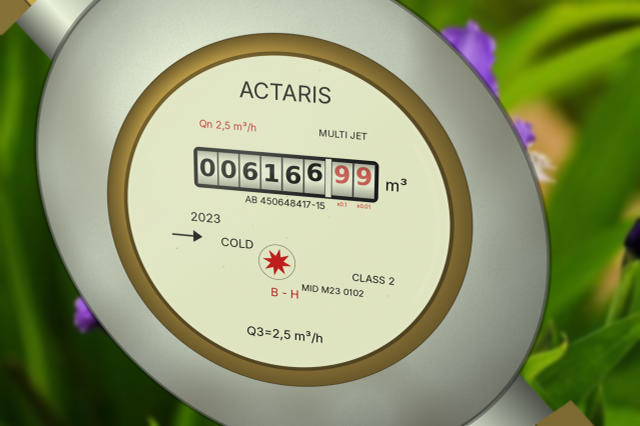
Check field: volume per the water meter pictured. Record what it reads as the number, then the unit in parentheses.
6166.99 (m³)
